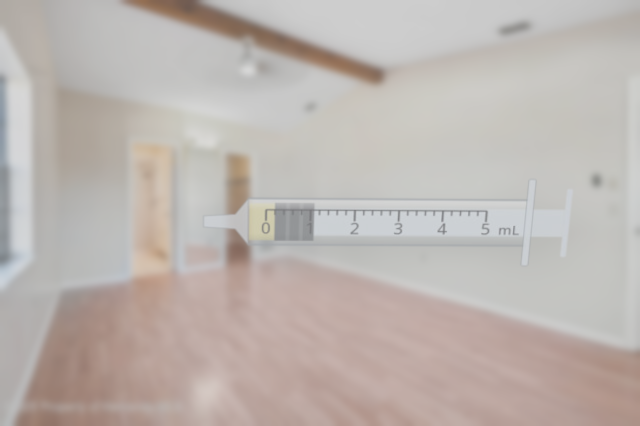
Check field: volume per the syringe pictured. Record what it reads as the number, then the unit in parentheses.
0.2 (mL)
